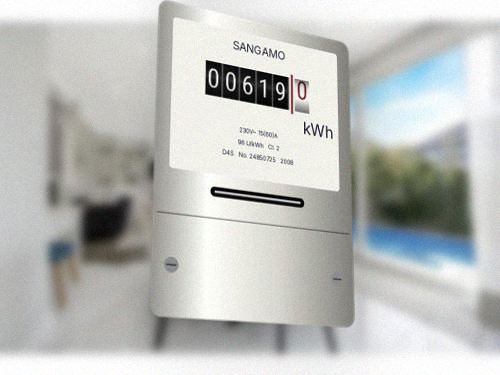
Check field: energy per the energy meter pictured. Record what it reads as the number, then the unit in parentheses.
619.0 (kWh)
